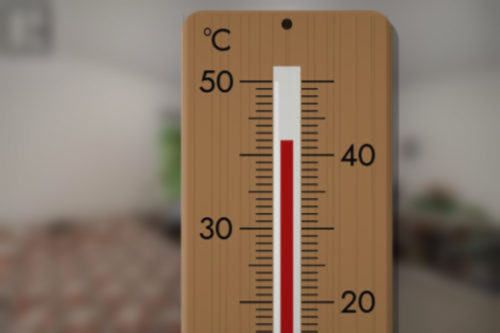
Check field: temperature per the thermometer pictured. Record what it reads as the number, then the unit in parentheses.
42 (°C)
